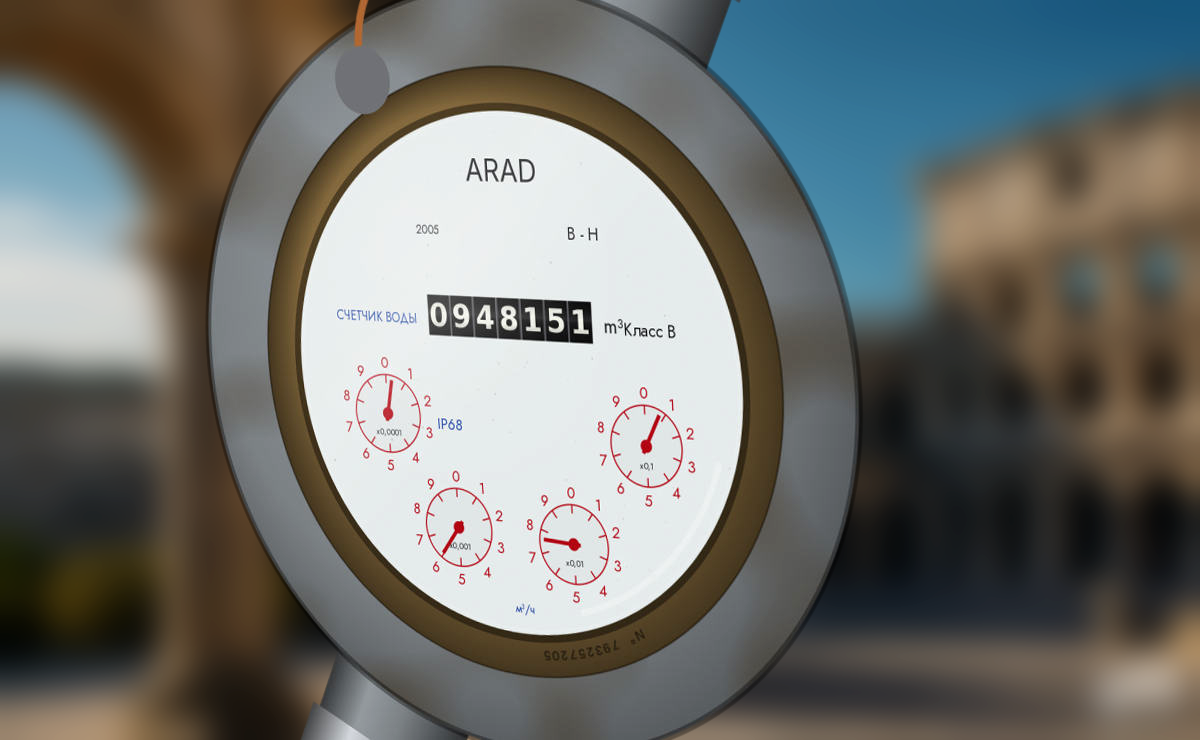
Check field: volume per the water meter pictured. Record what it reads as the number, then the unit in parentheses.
948151.0760 (m³)
